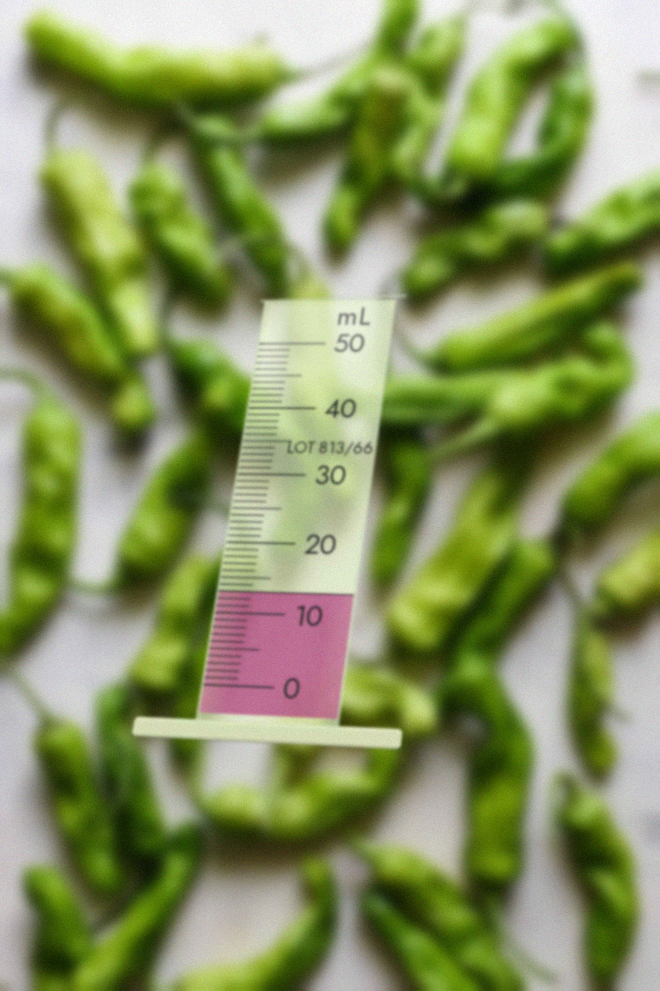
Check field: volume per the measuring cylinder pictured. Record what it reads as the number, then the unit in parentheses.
13 (mL)
